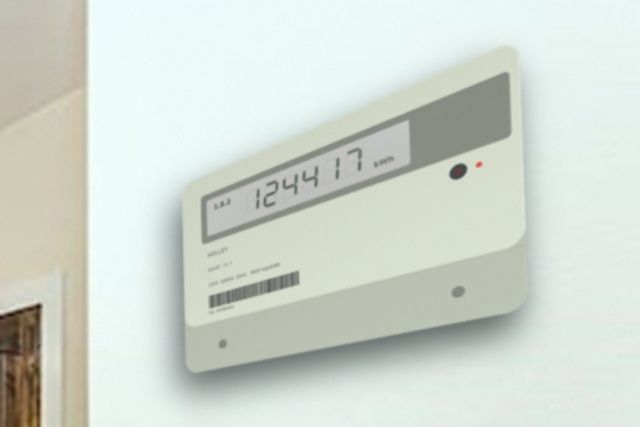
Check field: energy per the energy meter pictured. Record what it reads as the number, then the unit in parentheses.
124417 (kWh)
